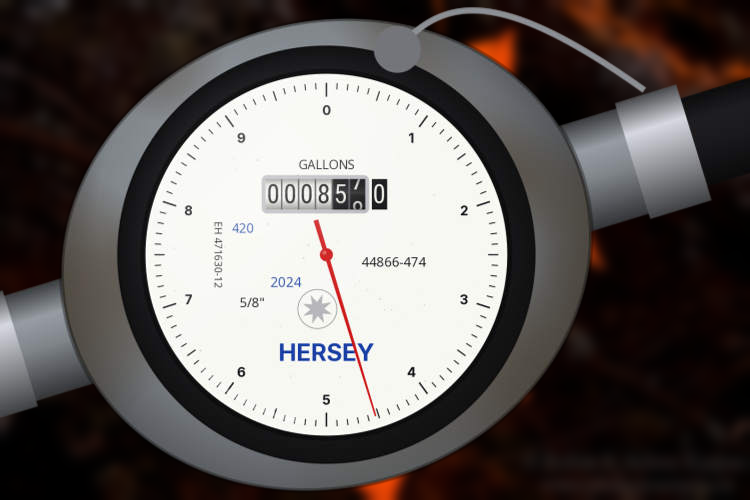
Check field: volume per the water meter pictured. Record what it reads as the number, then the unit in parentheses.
8574.5 (gal)
